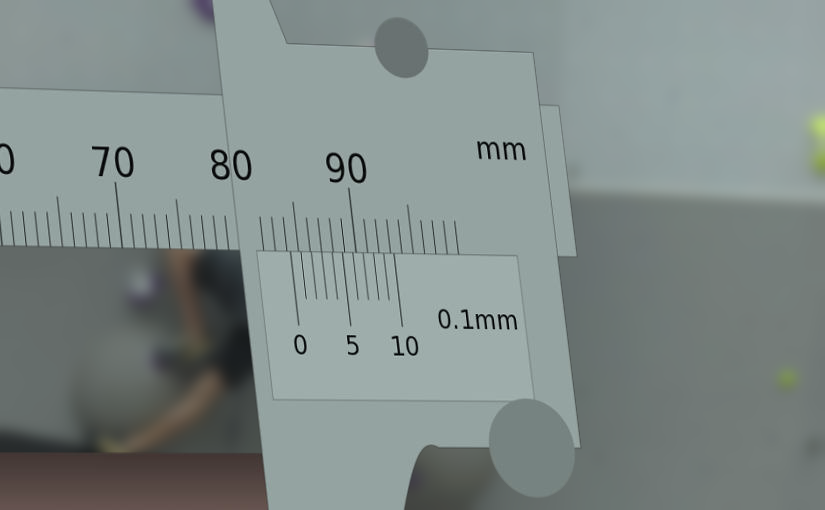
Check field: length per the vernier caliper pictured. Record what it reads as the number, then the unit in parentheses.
84.3 (mm)
